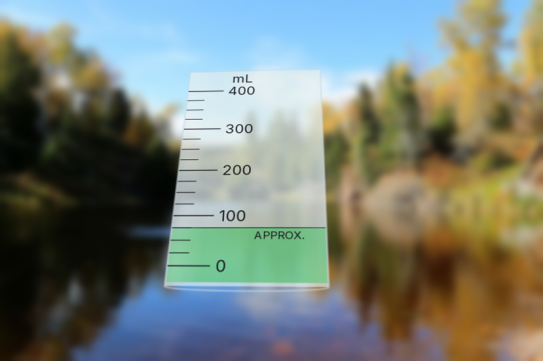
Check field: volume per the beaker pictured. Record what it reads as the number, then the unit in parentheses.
75 (mL)
